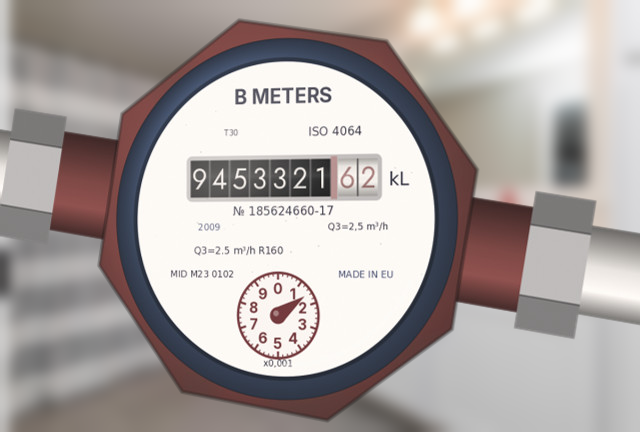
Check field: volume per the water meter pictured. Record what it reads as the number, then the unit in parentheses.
9453321.621 (kL)
